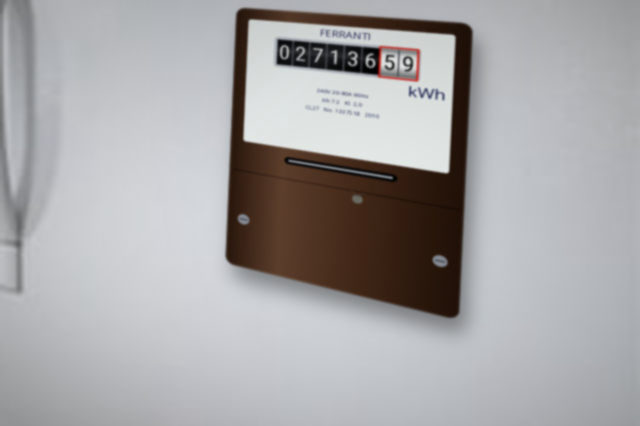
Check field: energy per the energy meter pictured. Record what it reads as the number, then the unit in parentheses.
27136.59 (kWh)
